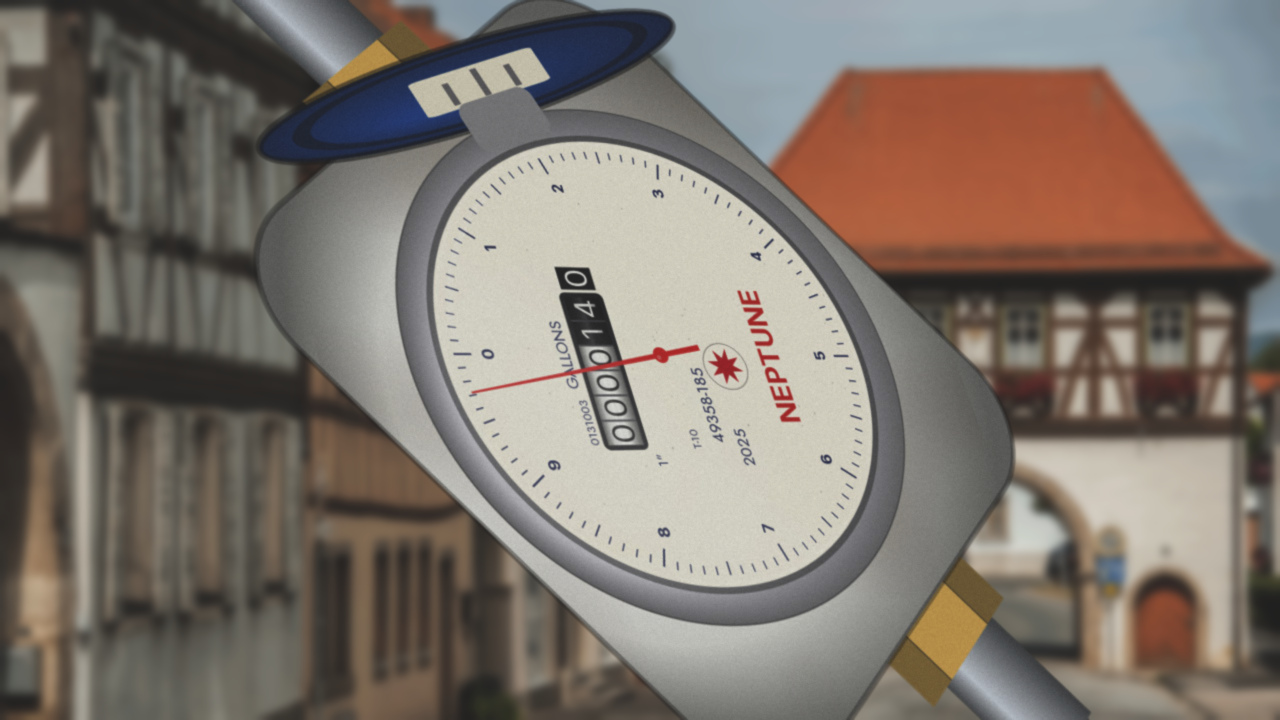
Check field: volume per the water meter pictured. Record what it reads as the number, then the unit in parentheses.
139.7 (gal)
